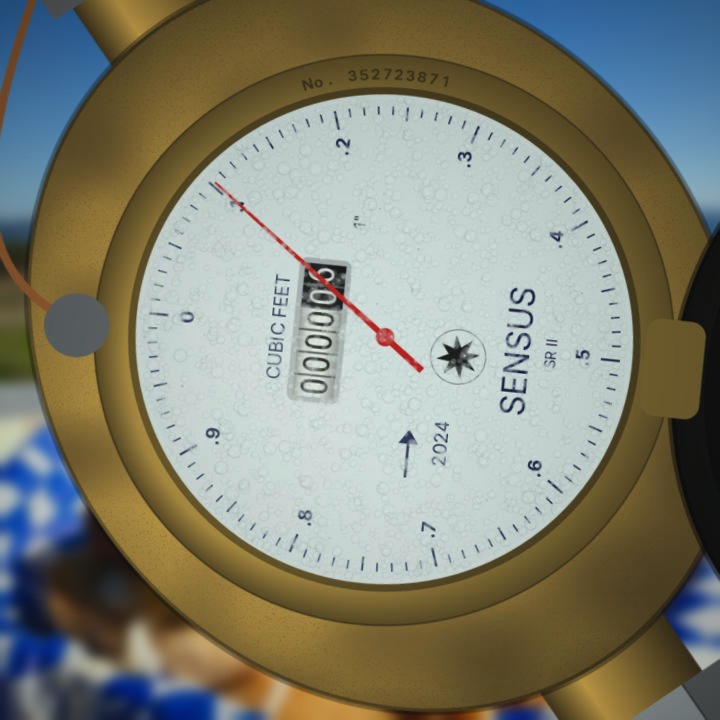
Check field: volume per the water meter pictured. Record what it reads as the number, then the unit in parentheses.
6.10 (ft³)
